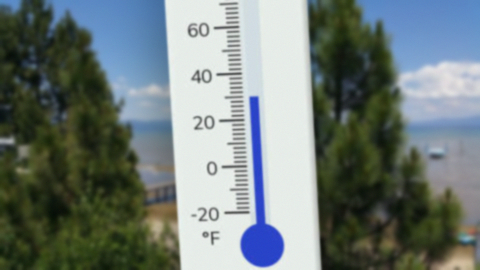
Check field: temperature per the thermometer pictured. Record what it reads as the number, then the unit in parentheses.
30 (°F)
